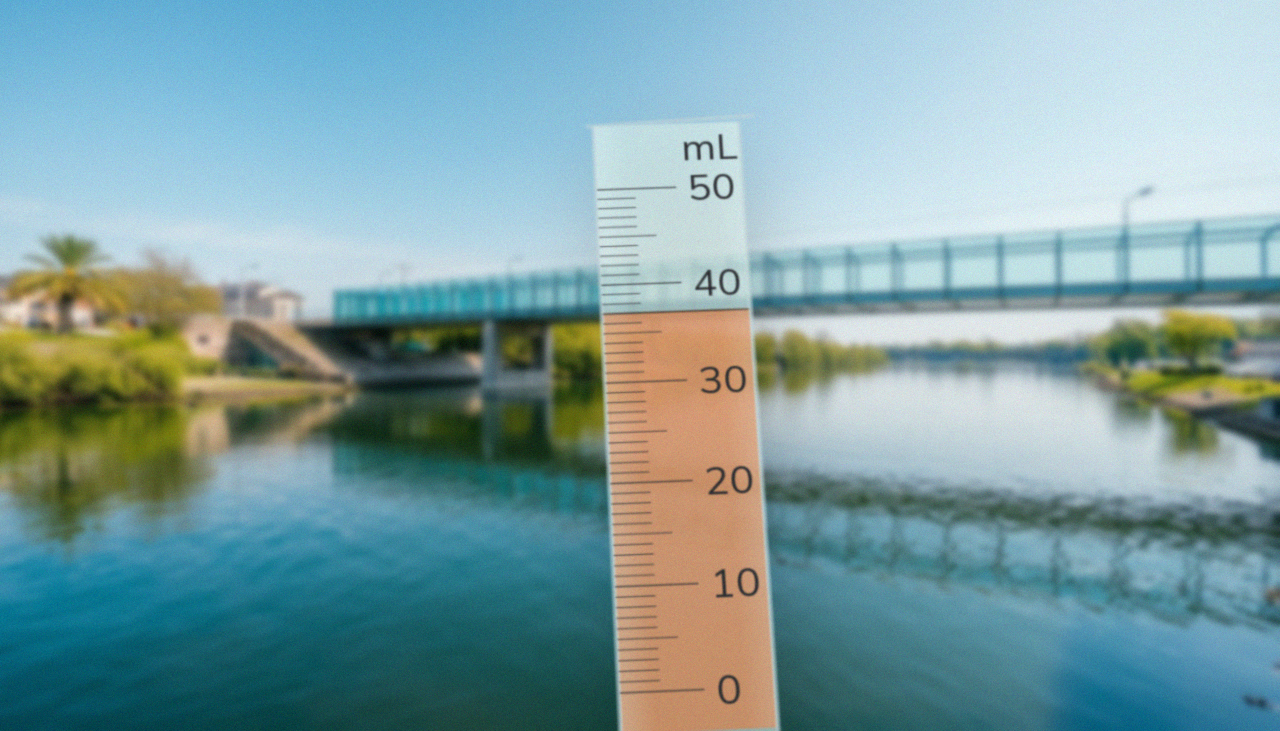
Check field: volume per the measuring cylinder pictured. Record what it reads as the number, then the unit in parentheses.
37 (mL)
